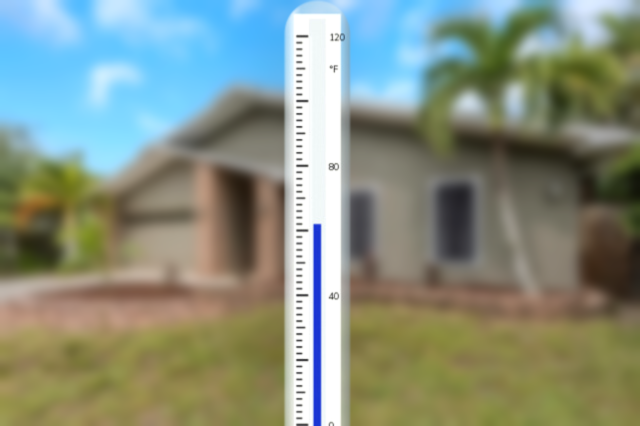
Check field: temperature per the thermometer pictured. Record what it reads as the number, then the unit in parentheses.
62 (°F)
